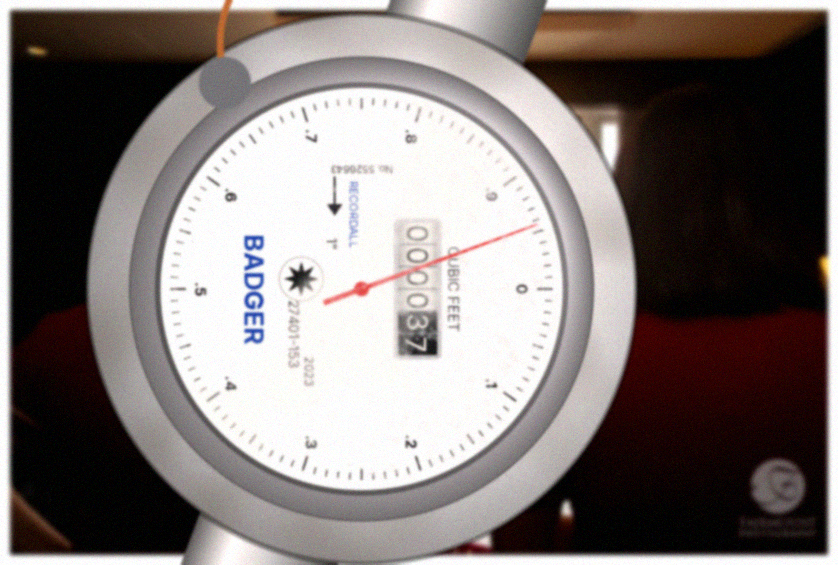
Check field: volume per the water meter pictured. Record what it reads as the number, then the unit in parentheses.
36.94 (ft³)
